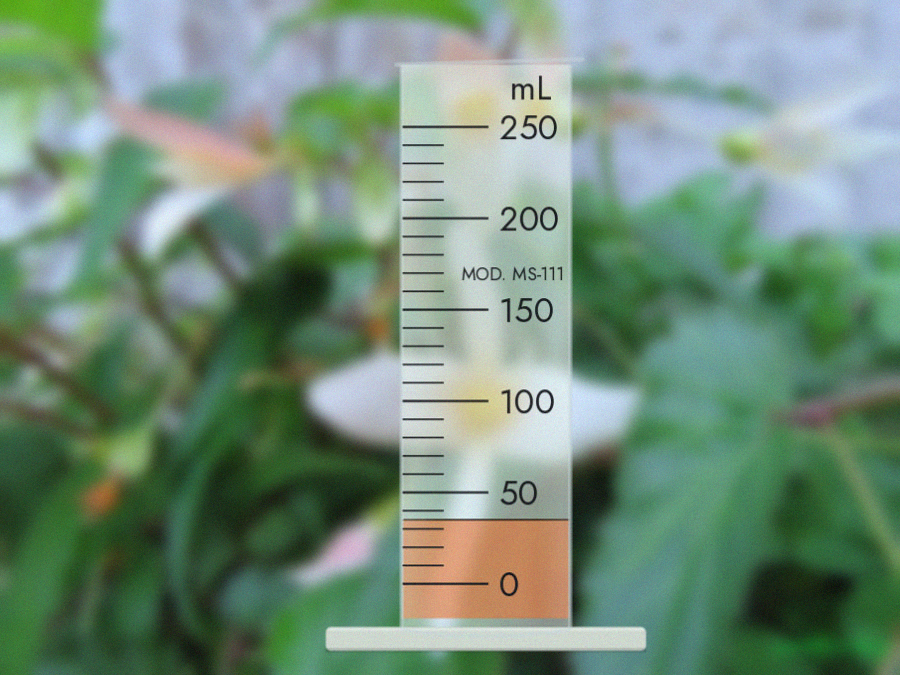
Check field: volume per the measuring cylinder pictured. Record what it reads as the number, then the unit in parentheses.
35 (mL)
